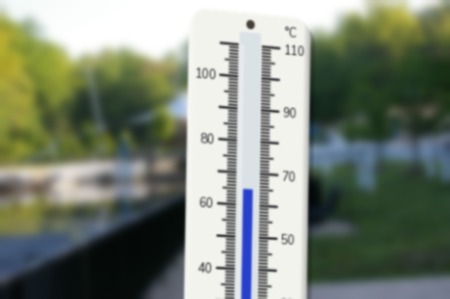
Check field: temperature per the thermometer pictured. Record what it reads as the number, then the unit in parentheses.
65 (°C)
